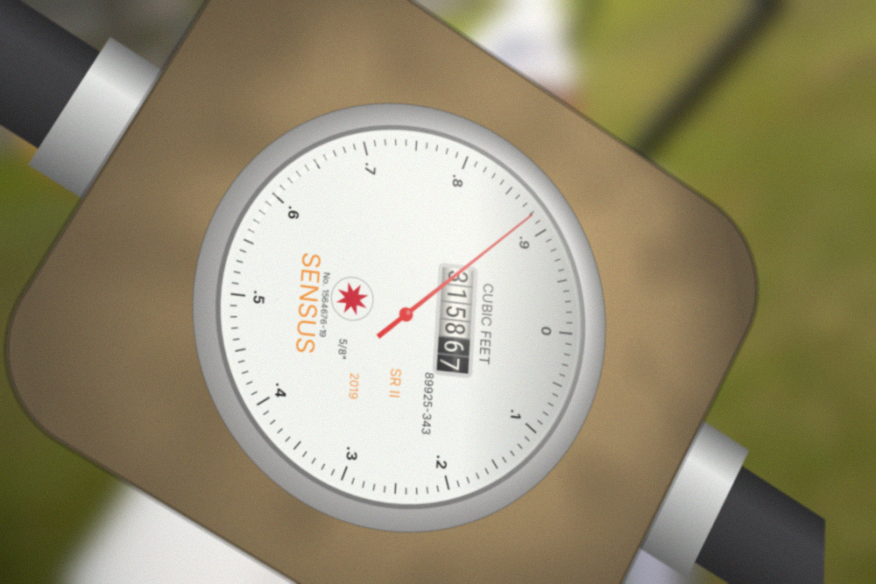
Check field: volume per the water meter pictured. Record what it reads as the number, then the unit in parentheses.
315866.88 (ft³)
